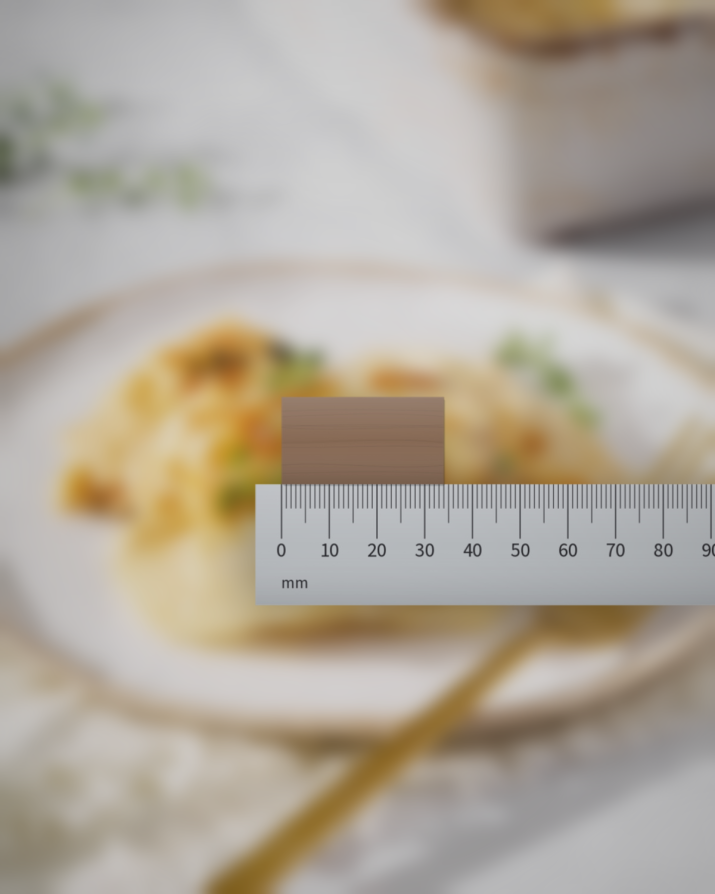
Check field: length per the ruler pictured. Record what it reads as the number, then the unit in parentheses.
34 (mm)
